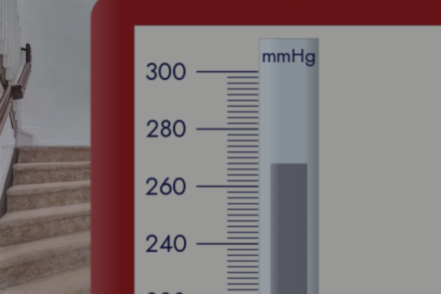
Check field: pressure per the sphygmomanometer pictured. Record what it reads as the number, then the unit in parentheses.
268 (mmHg)
